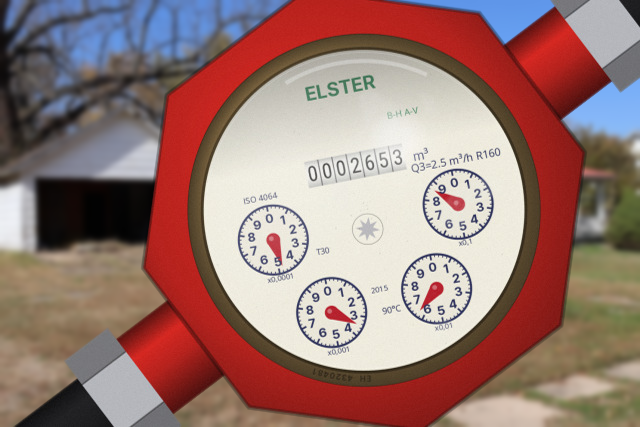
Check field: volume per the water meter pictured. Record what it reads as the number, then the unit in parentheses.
2653.8634 (m³)
